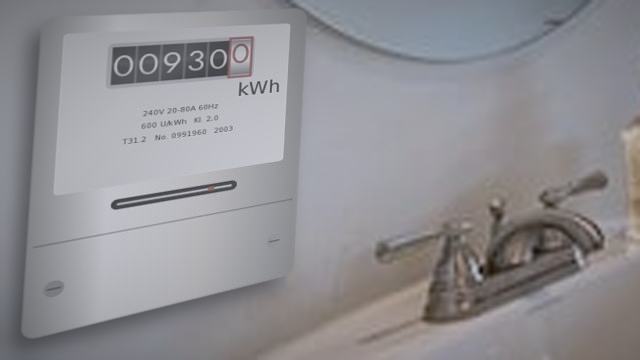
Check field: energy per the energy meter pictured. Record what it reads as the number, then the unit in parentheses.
930.0 (kWh)
